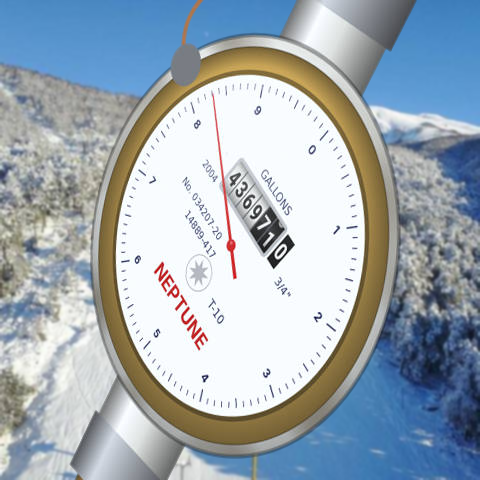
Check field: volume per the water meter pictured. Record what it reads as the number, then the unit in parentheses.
4369708.3 (gal)
